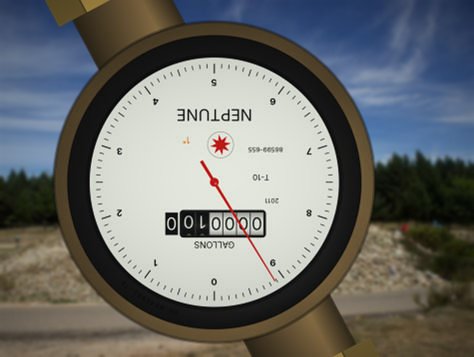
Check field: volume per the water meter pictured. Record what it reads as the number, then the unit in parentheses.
99.1 (gal)
